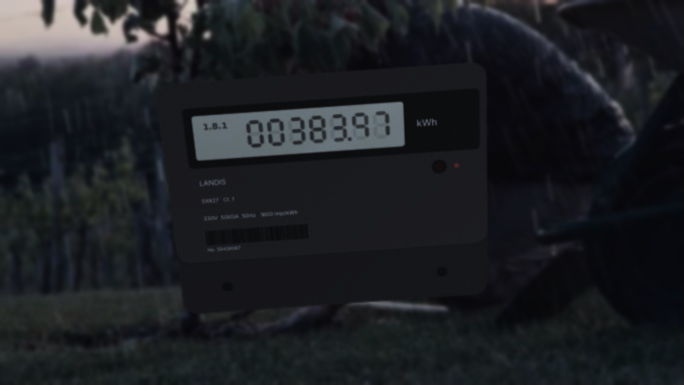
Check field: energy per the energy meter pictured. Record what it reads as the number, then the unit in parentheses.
383.97 (kWh)
